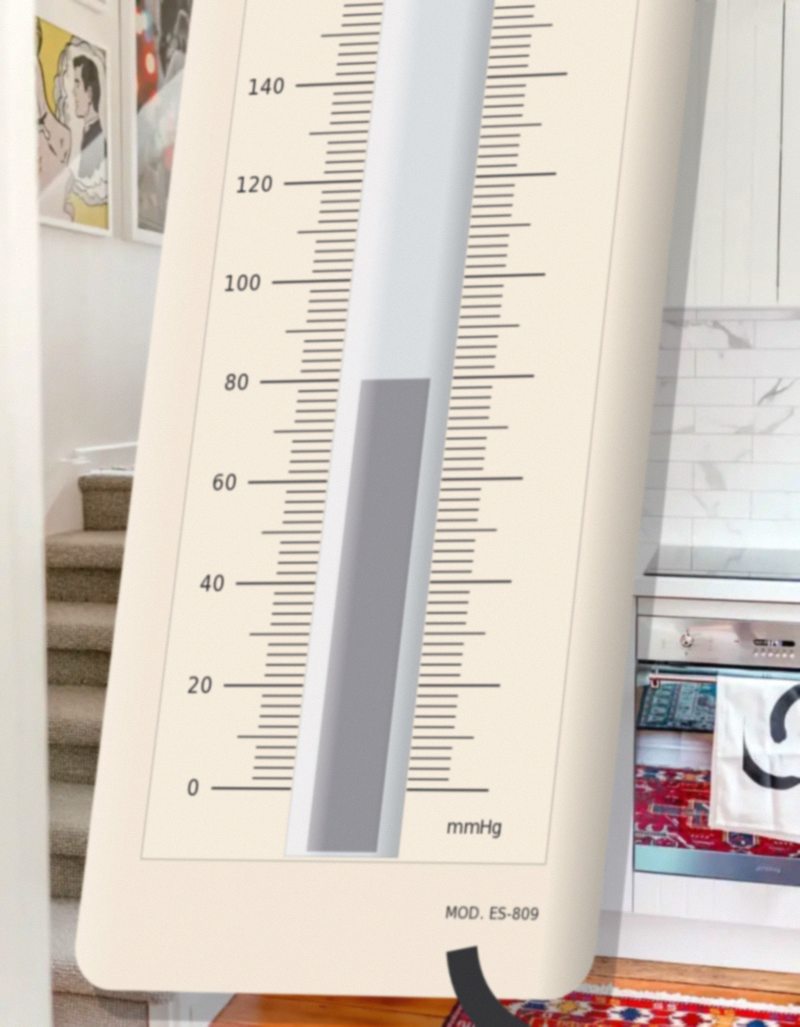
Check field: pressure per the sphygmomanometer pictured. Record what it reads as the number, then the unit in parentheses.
80 (mmHg)
